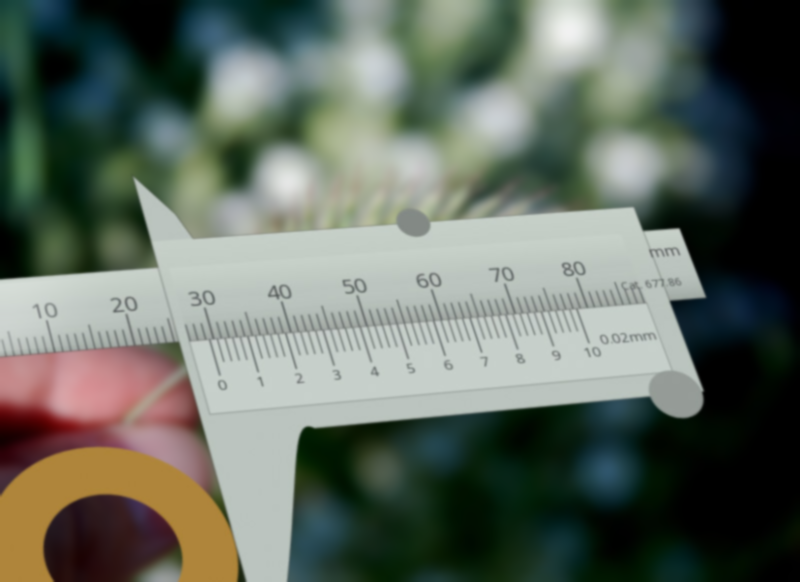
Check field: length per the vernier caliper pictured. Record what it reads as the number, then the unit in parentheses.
29.5 (mm)
